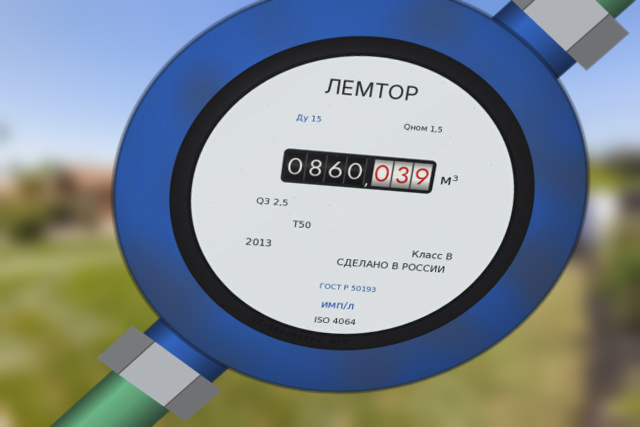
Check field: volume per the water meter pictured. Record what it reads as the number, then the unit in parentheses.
860.039 (m³)
